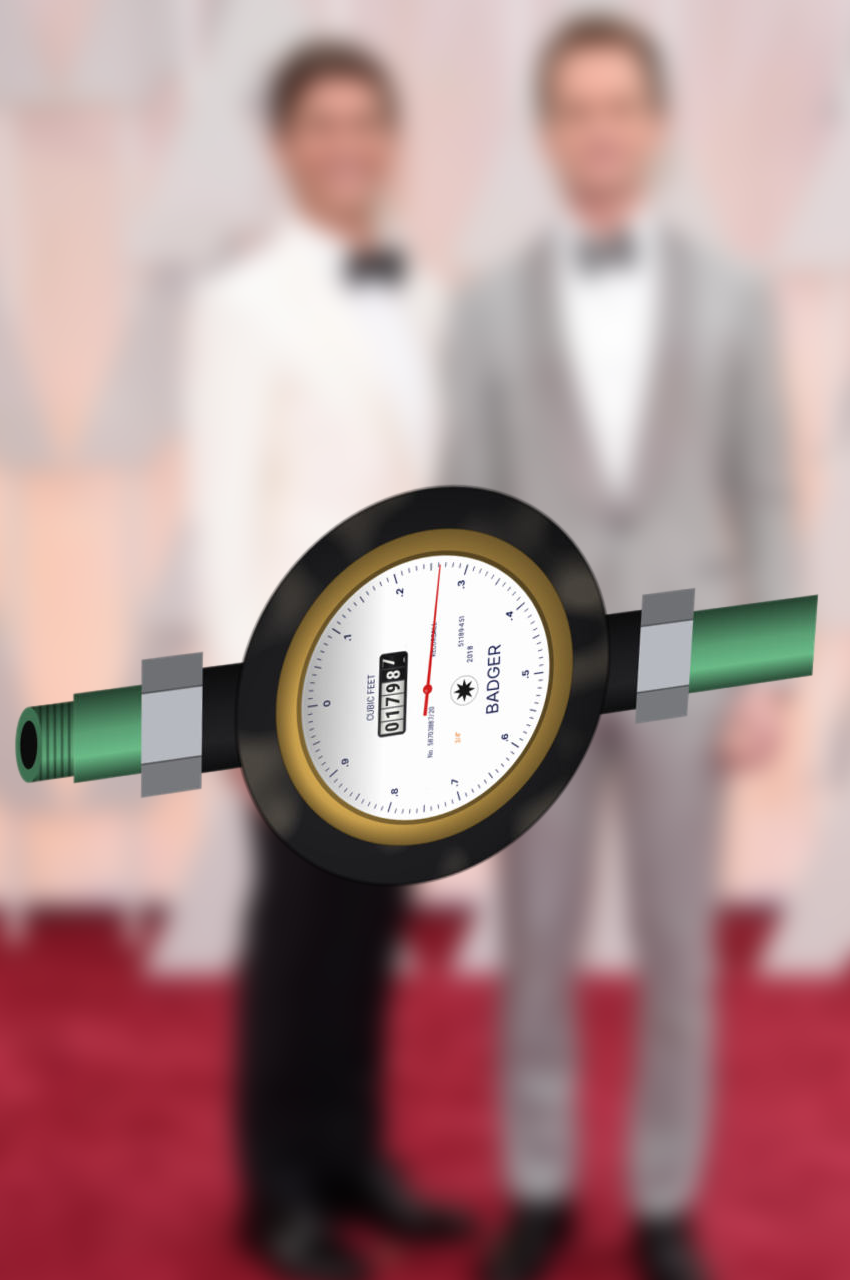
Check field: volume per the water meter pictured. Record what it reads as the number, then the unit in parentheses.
17987.26 (ft³)
